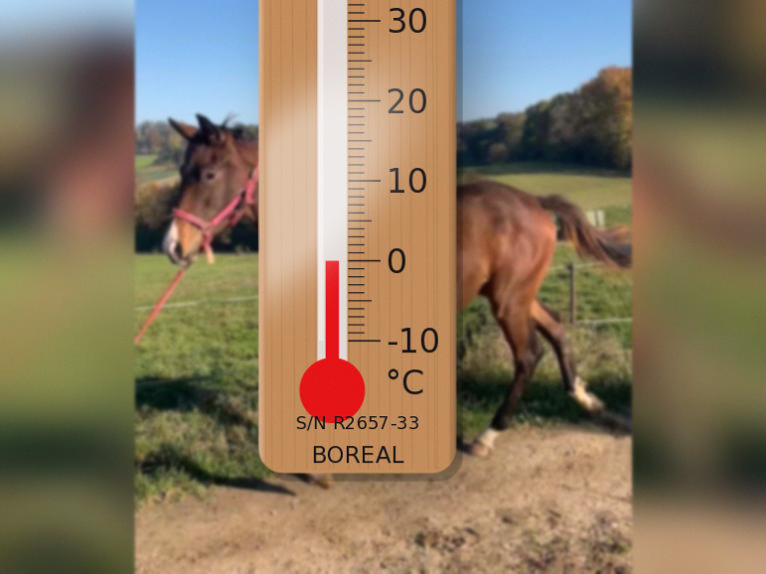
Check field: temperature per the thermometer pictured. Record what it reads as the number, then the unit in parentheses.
0 (°C)
